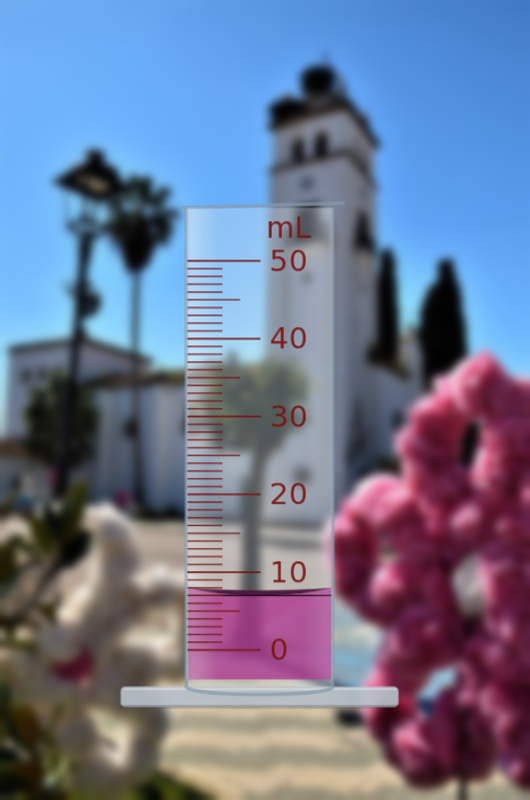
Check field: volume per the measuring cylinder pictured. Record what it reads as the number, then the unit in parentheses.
7 (mL)
